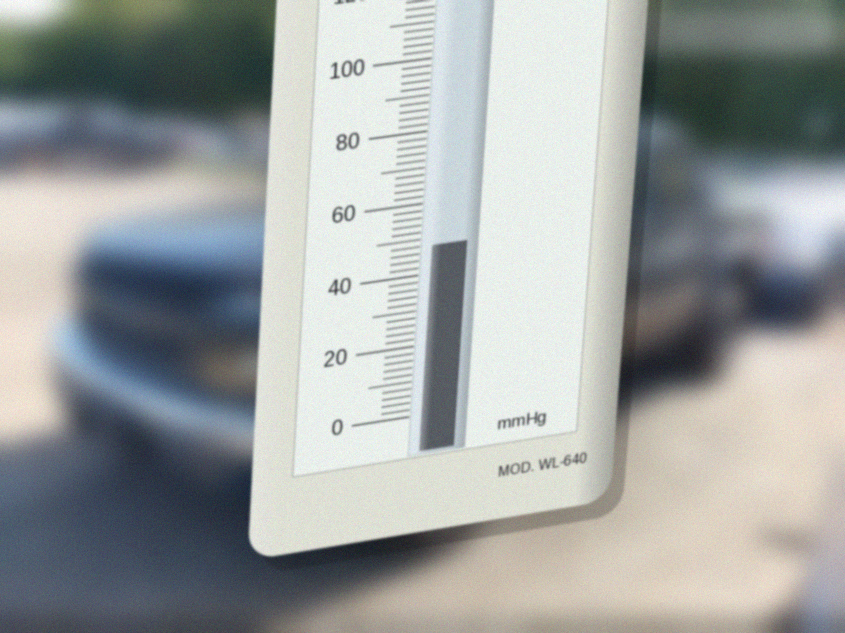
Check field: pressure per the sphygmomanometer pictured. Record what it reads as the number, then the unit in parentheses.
48 (mmHg)
